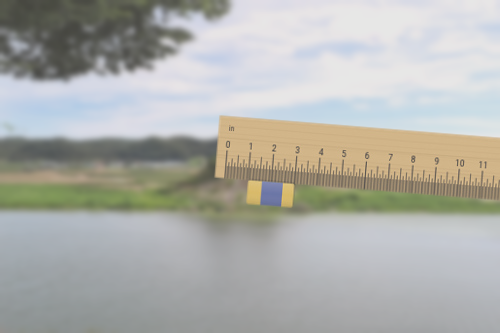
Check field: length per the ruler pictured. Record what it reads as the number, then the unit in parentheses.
2 (in)
